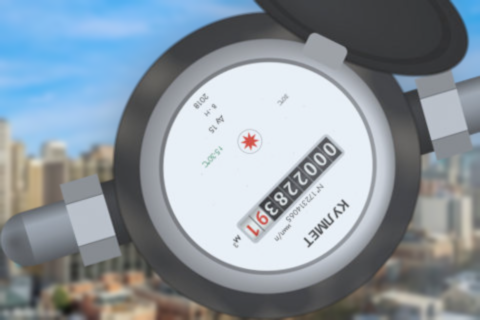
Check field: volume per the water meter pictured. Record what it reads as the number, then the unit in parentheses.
2283.91 (m³)
